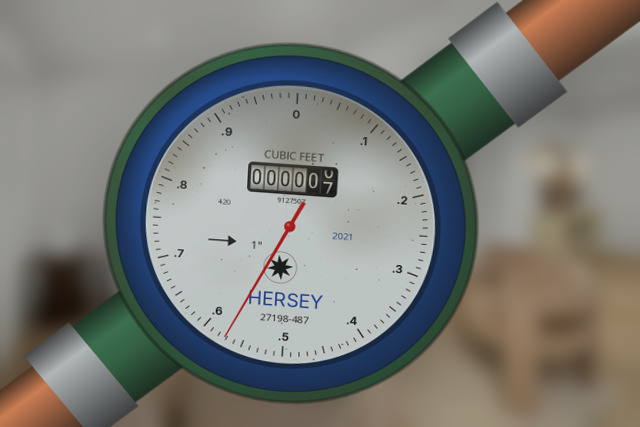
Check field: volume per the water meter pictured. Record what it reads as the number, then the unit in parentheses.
6.57 (ft³)
